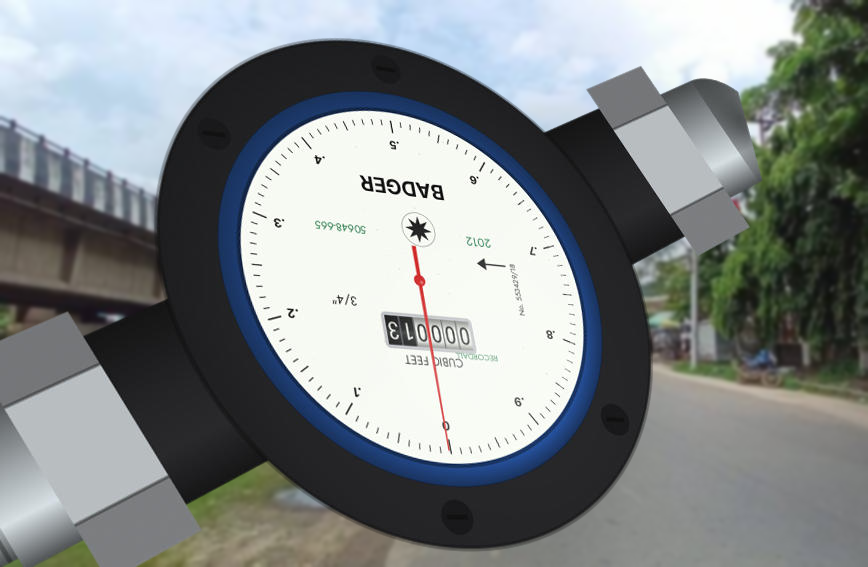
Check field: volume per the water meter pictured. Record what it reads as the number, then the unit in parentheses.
13.00 (ft³)
